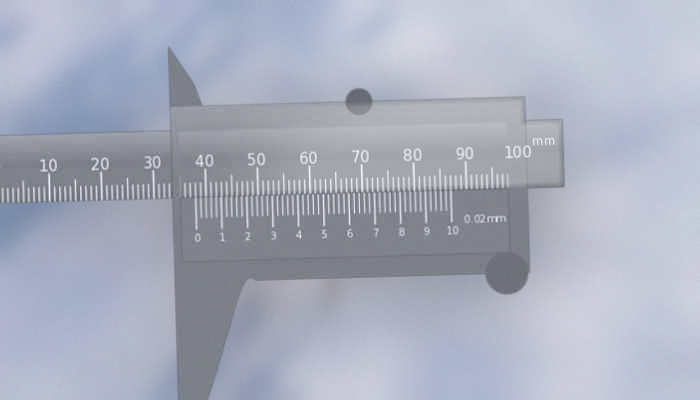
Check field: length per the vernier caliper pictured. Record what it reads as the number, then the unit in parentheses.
38.0 (mm)
